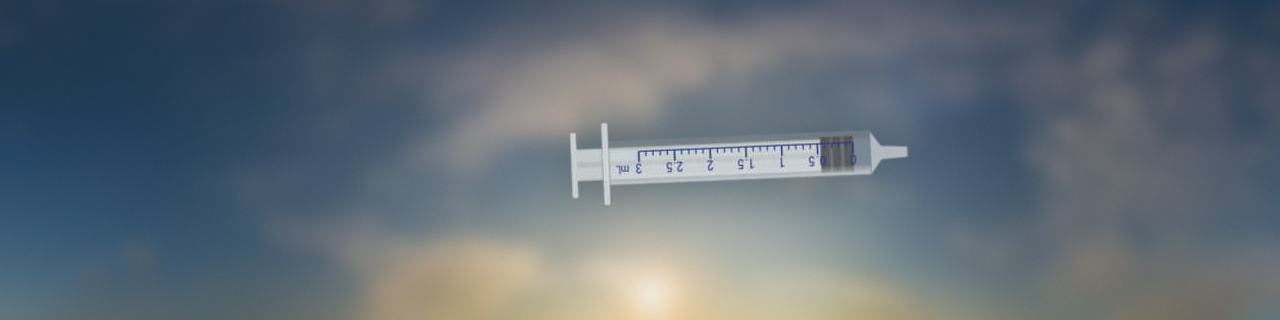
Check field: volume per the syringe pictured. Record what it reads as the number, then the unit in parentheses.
0 (mL)
